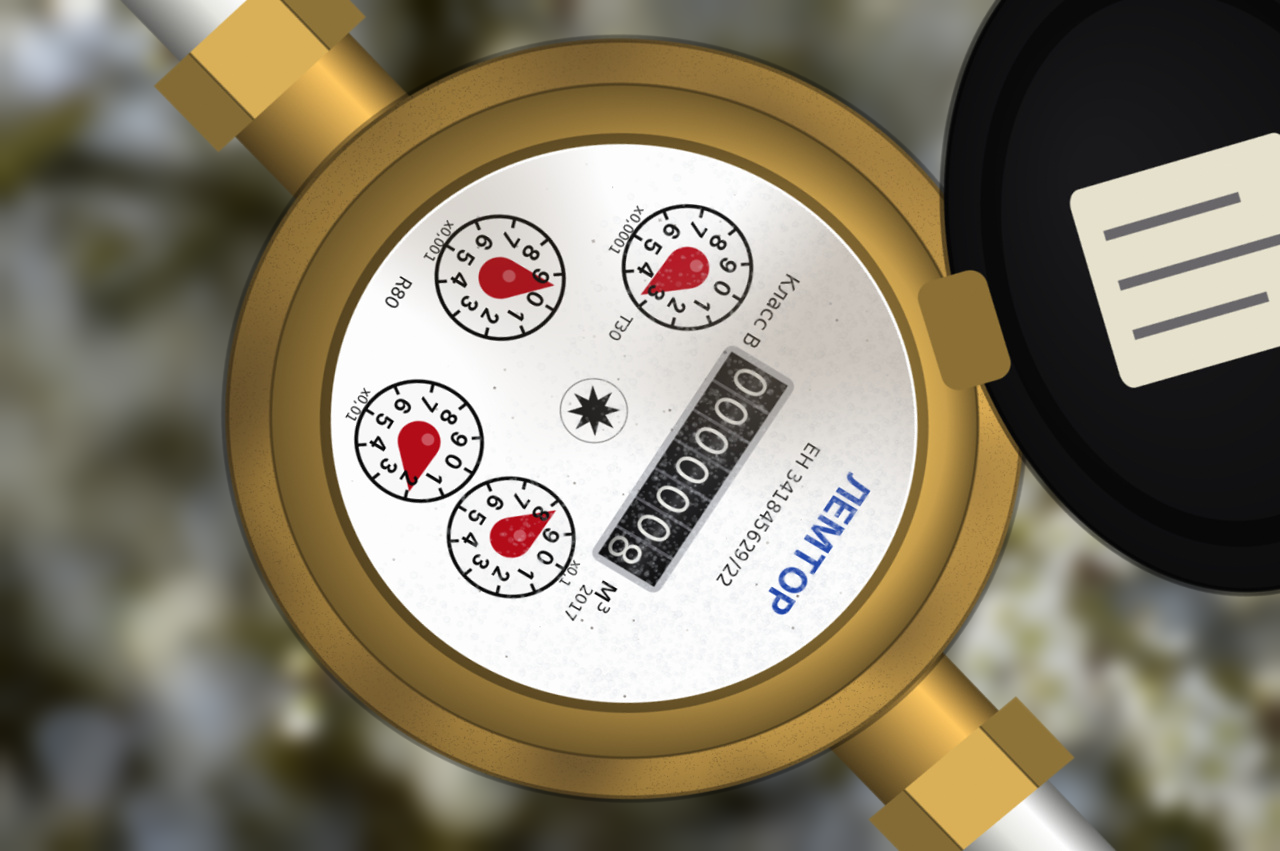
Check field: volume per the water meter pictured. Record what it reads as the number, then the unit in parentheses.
7.8193 (m³)
